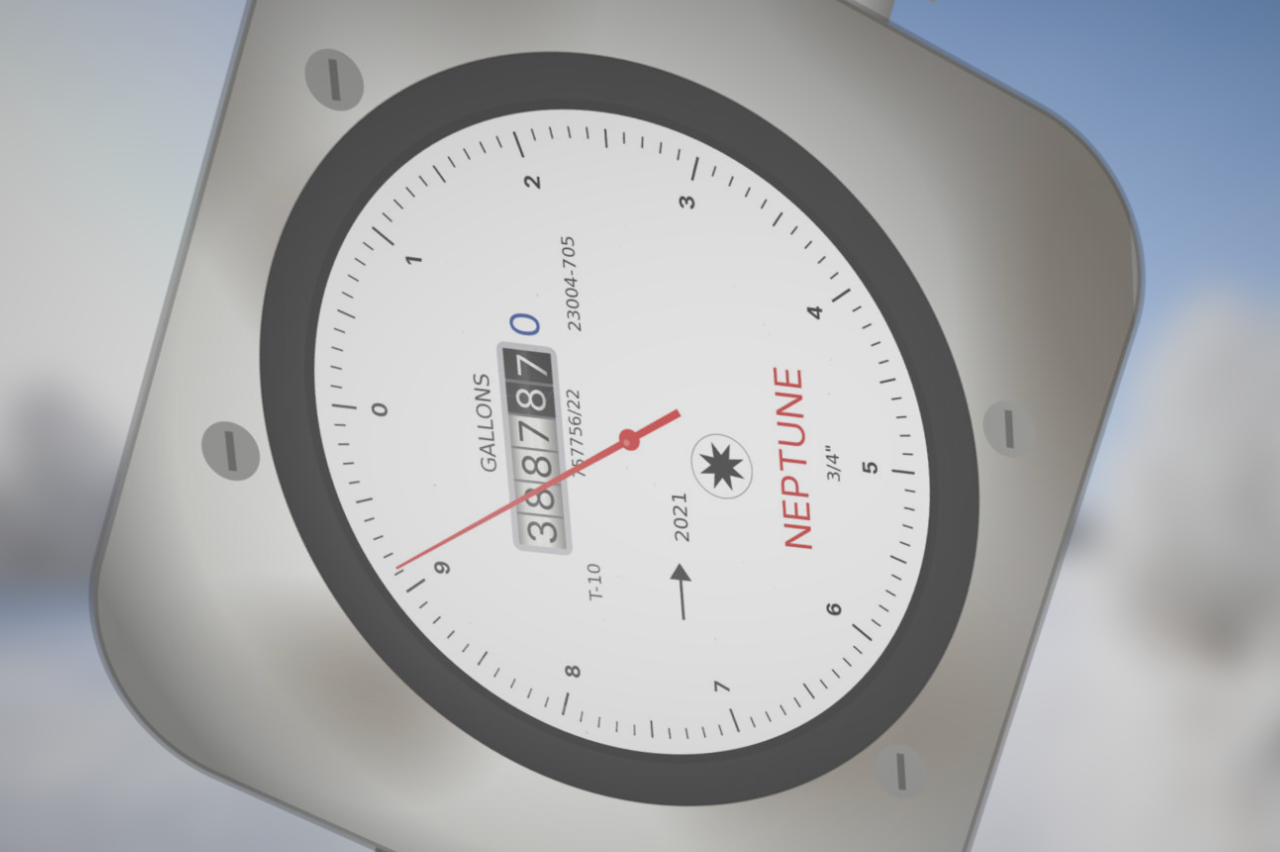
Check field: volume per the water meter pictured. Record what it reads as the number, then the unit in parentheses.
3887869.1 (gal)
